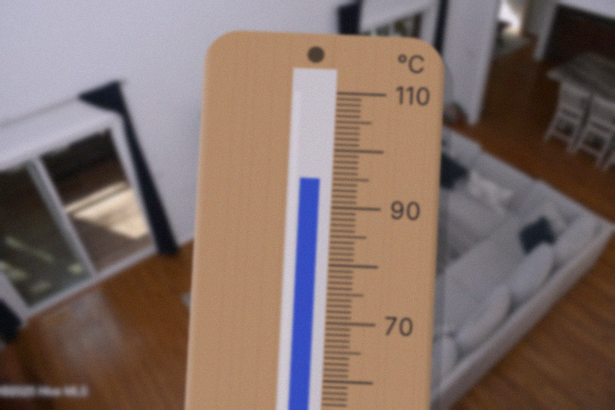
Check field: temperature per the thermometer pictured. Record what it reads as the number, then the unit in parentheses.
95 (°C)
